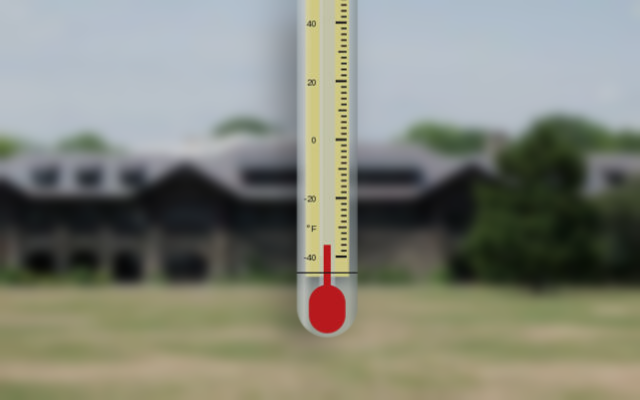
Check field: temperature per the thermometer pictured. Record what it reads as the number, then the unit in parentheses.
-36 (°F)
